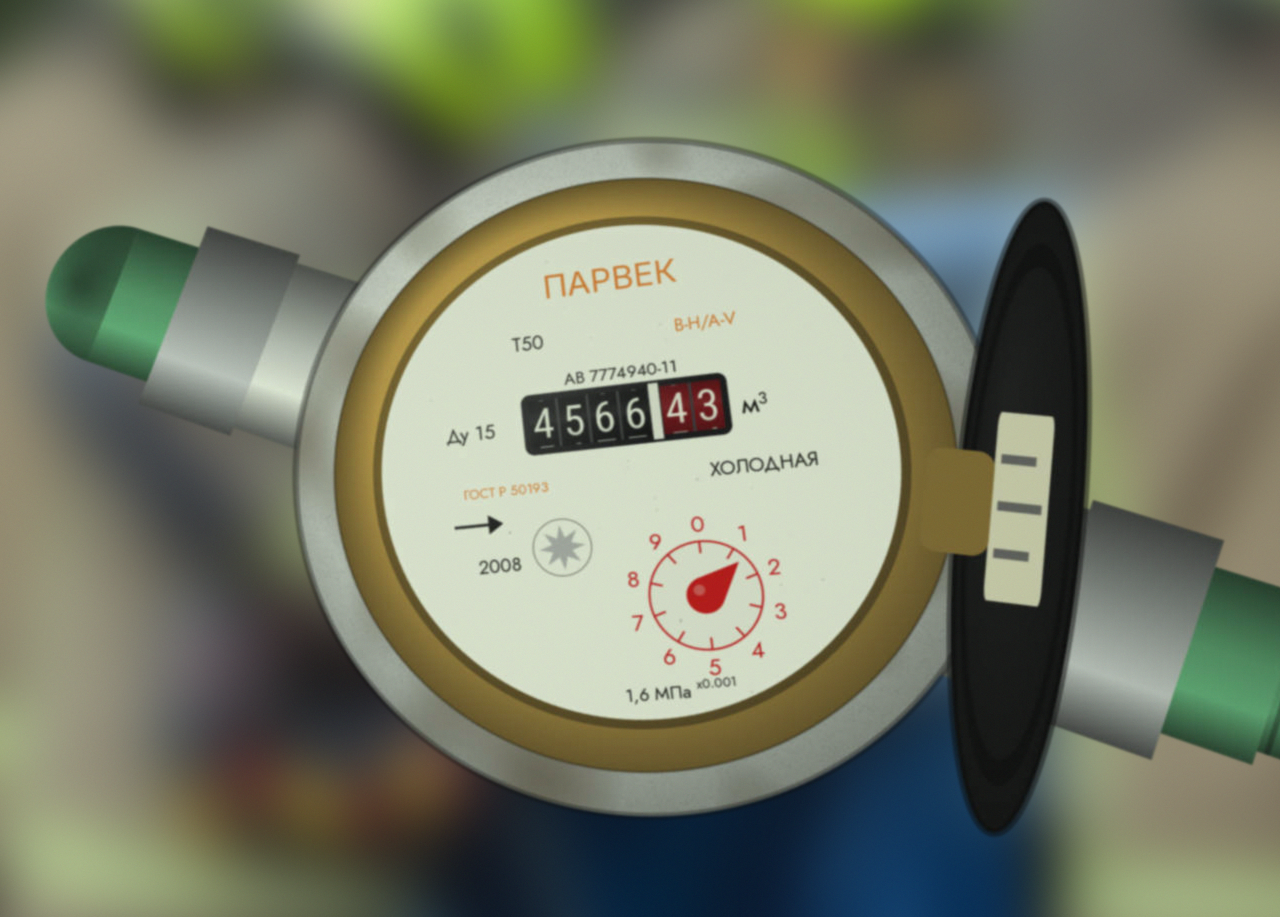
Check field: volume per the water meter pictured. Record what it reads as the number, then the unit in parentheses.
4566.431 (m³)
